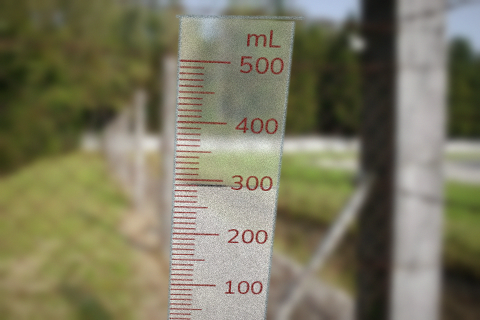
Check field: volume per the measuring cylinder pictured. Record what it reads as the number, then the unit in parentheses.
290 (mL)
